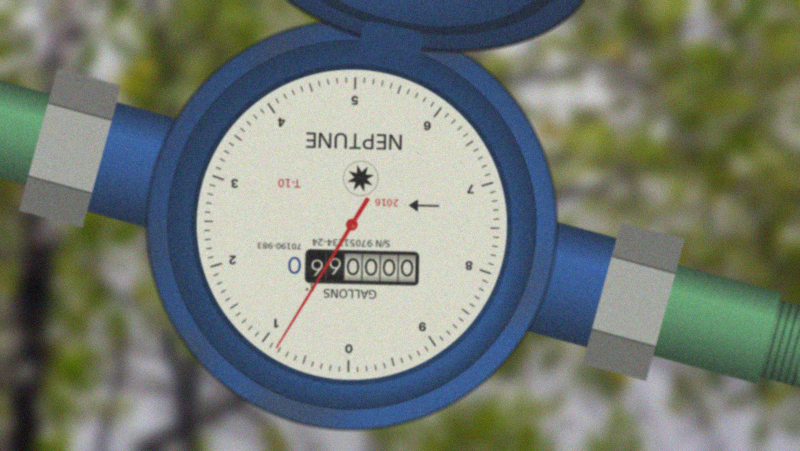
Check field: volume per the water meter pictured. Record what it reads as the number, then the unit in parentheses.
660.8 (gal)
